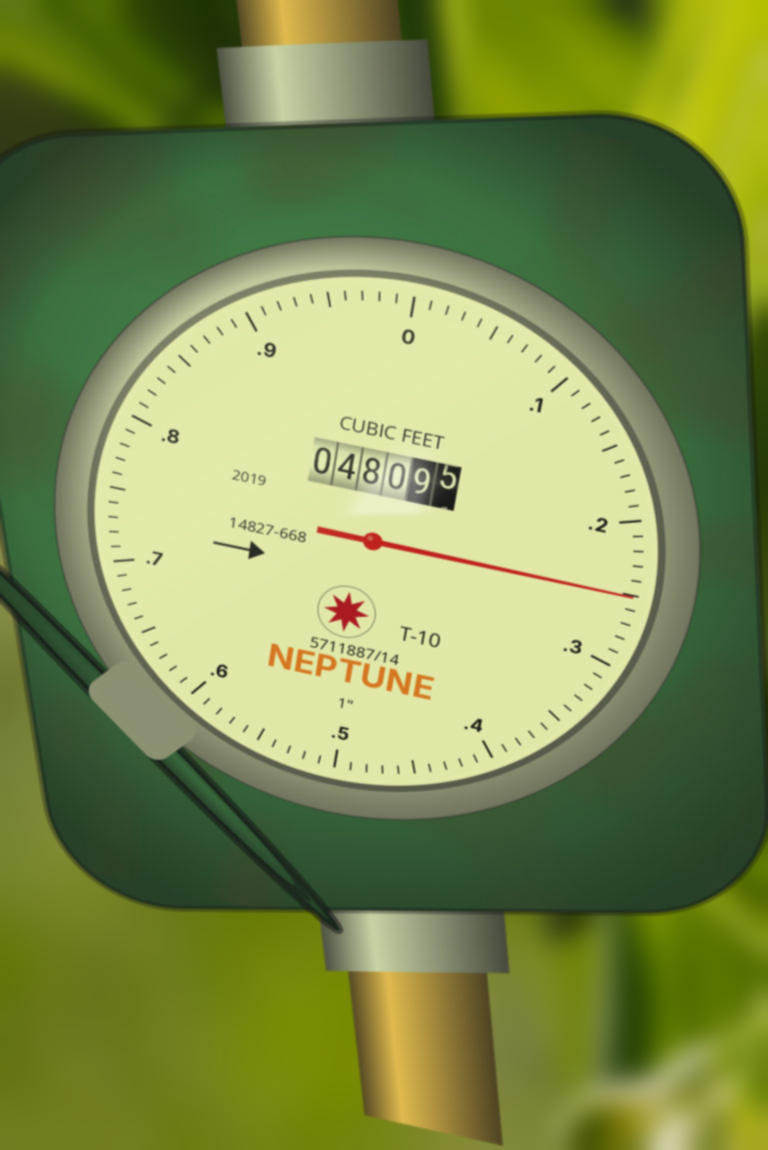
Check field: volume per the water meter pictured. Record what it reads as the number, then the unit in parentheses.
48095.25 (ft³)
